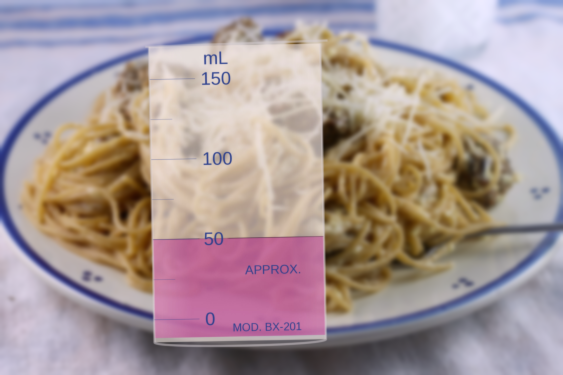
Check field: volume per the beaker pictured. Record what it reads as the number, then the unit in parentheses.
50 (mL)
